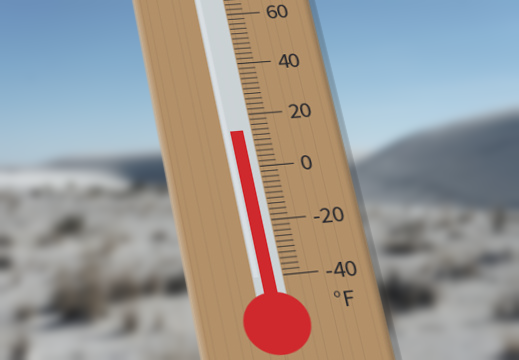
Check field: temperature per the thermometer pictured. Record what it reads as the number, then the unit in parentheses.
14 (°F)
